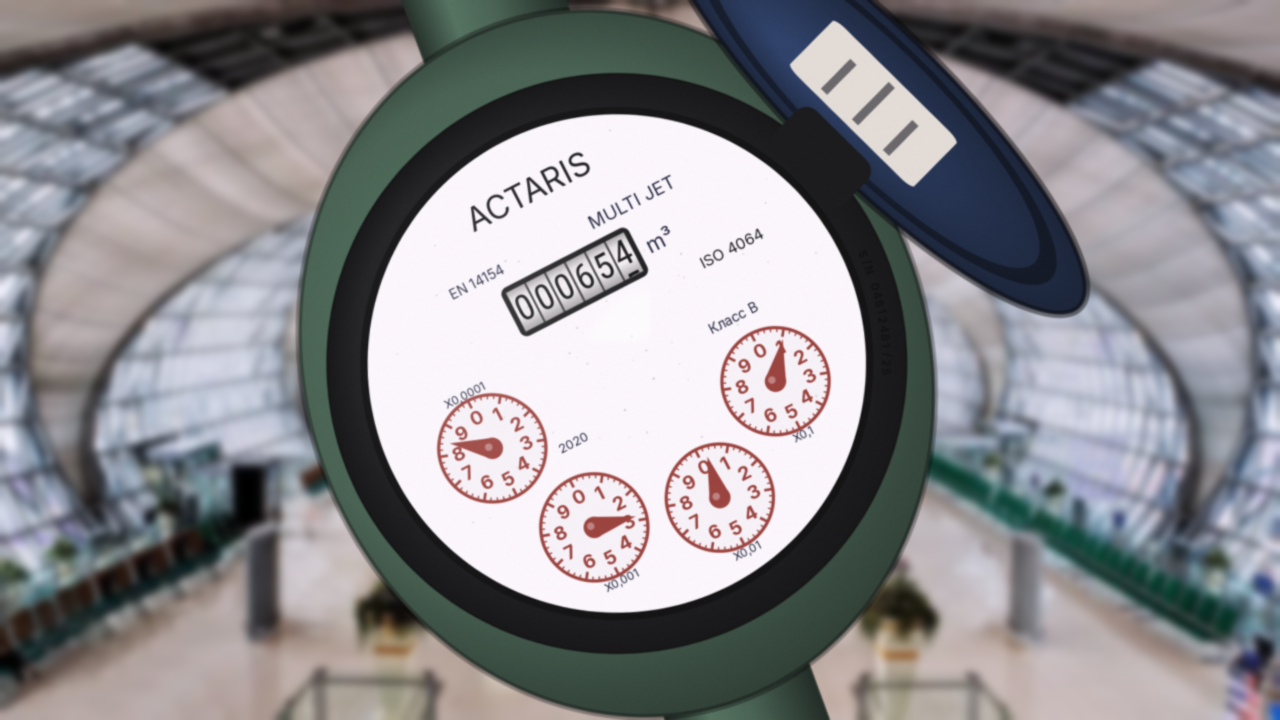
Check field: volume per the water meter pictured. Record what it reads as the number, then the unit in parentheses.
654.1028 (m³)
